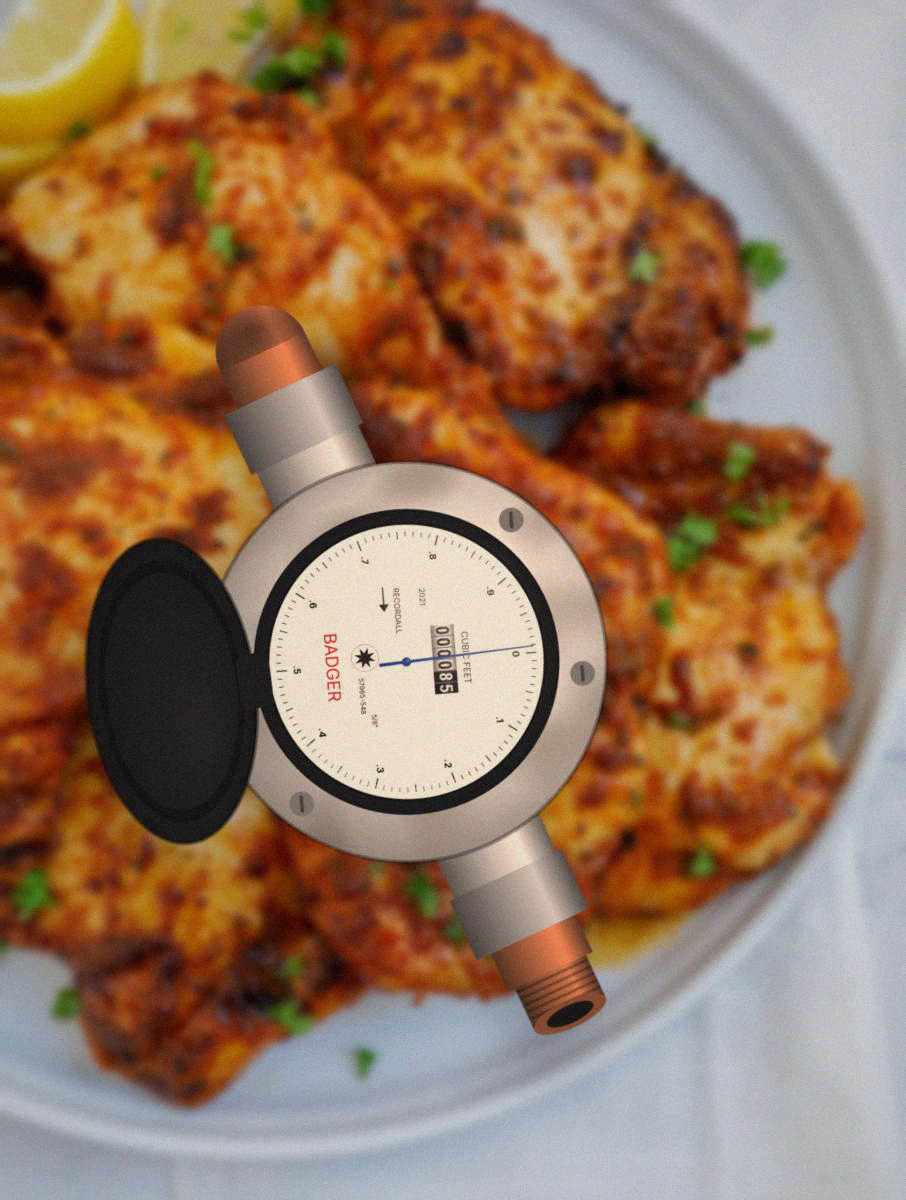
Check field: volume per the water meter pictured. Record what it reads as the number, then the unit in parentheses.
84.99 (ft³)
